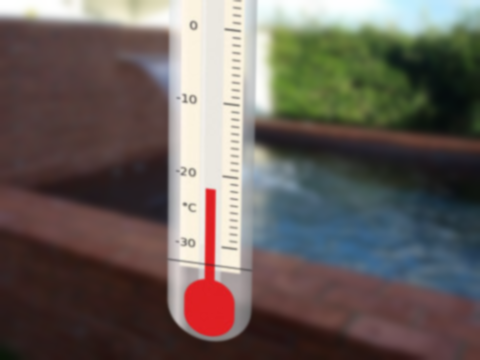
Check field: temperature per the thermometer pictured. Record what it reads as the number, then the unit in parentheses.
-22 (°C)
